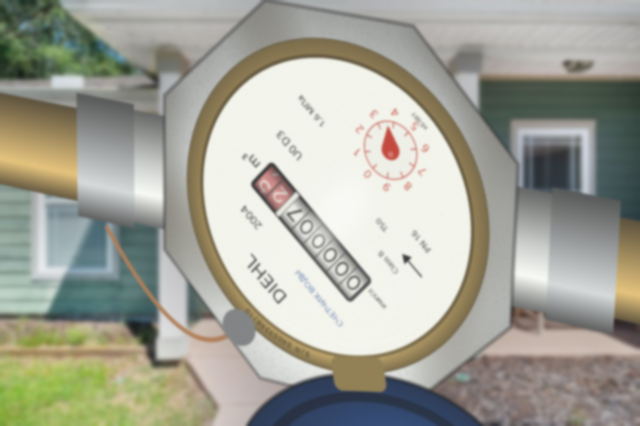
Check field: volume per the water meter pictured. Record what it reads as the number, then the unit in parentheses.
7.253 (m³)
